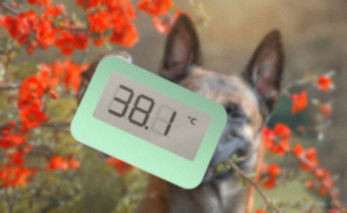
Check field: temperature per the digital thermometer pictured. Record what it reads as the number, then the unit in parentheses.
38.1 (°C)
